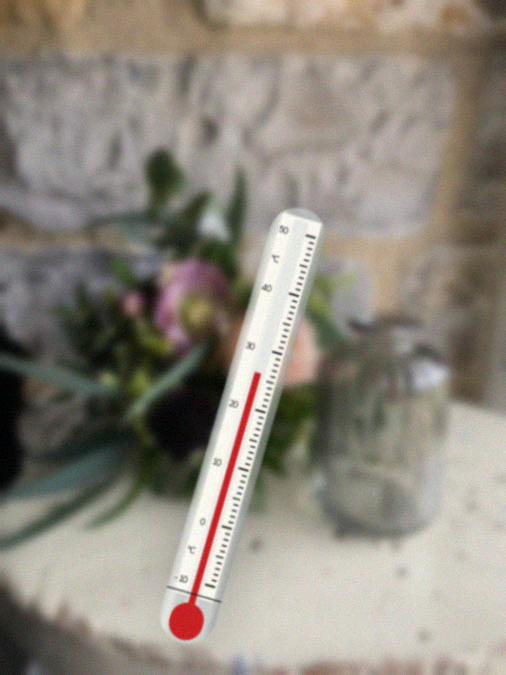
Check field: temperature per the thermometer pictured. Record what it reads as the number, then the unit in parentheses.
26 (°C)
